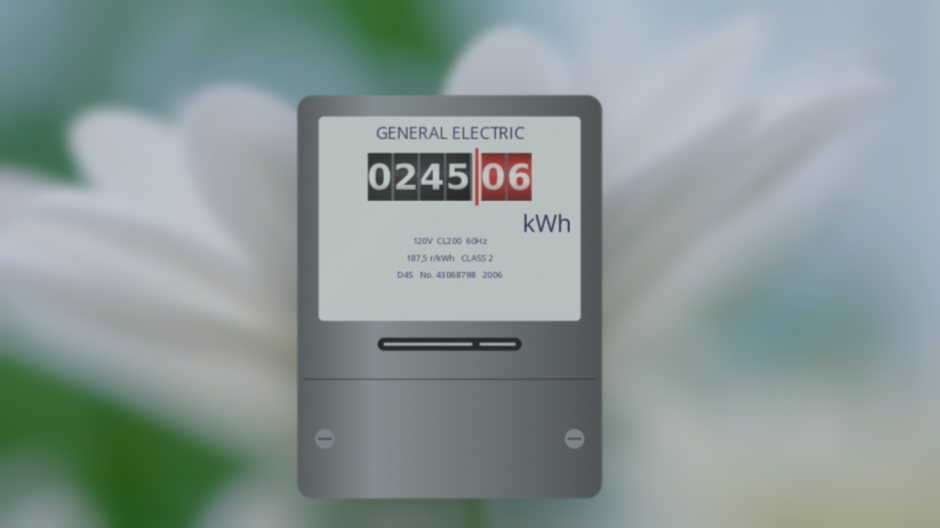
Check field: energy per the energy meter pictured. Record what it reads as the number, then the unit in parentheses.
245.06 (kWh)
